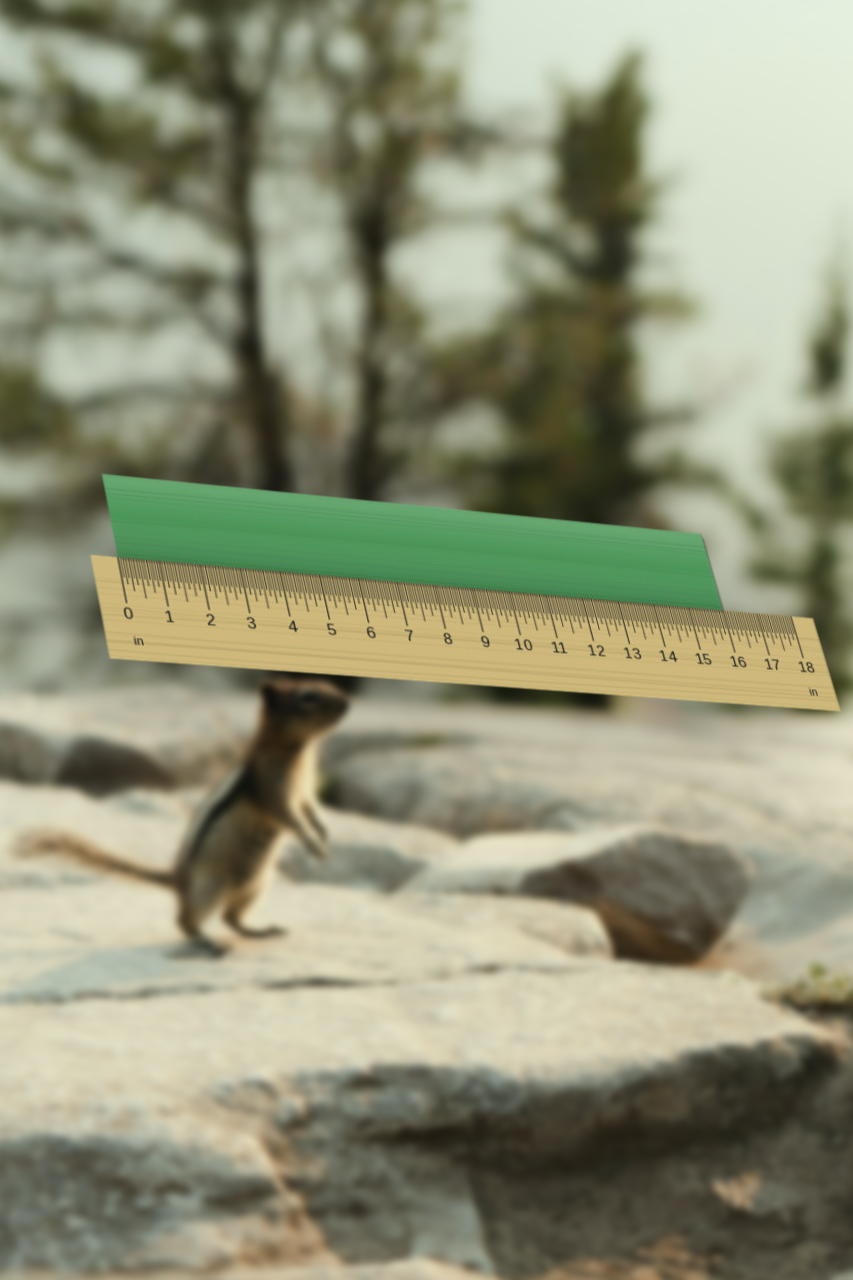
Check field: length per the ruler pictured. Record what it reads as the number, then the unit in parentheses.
16 (in)
